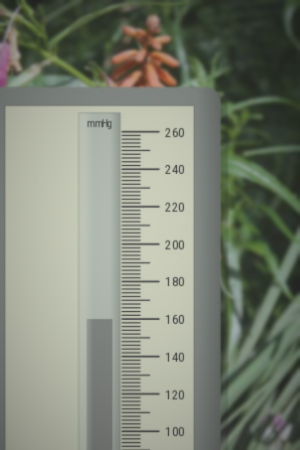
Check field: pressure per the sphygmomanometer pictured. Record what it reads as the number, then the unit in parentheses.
160 (mmHg)
